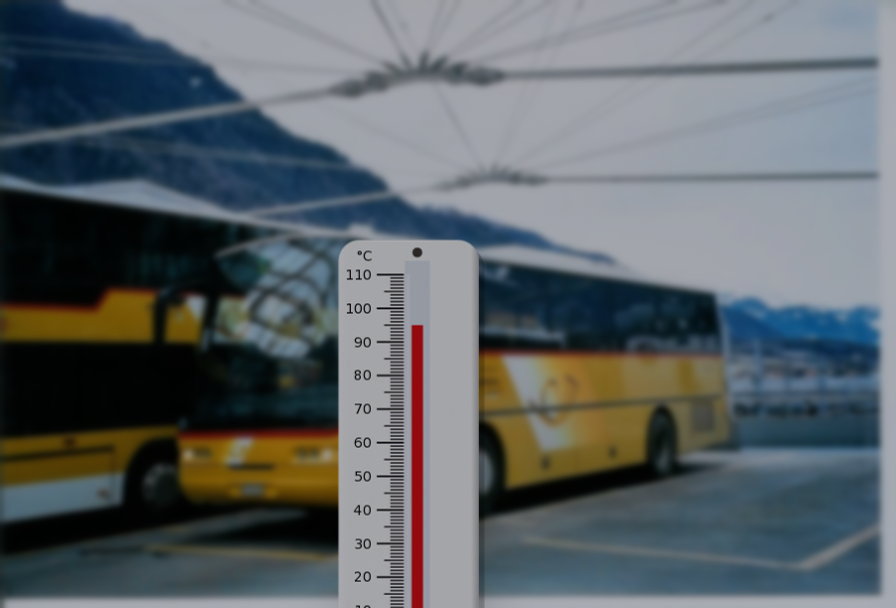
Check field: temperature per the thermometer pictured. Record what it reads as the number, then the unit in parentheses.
95 (°C)
